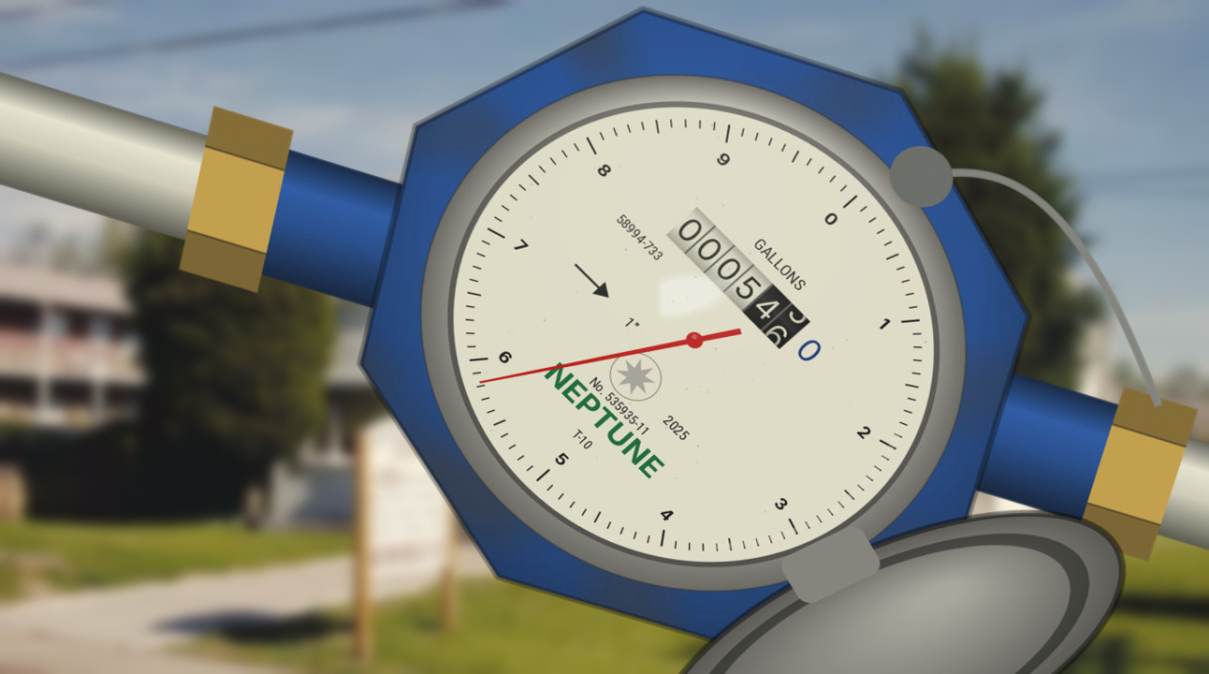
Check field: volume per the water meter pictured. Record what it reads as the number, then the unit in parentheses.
5455.8 (gal)
